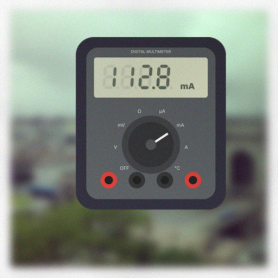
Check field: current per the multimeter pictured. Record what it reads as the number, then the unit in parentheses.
112.8 (mA)
